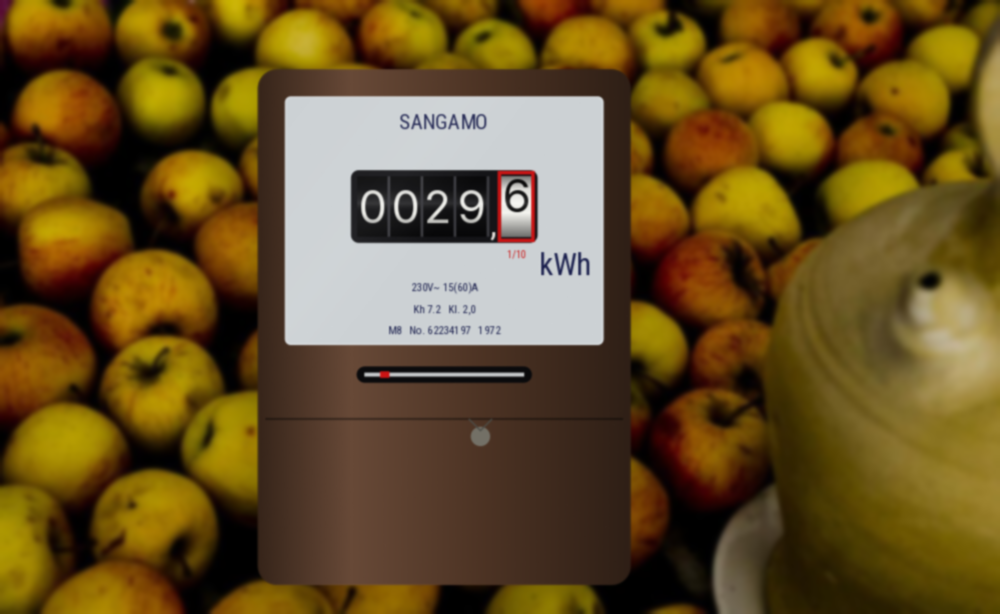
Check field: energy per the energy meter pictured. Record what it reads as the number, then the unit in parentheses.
29.6 (kWh)
